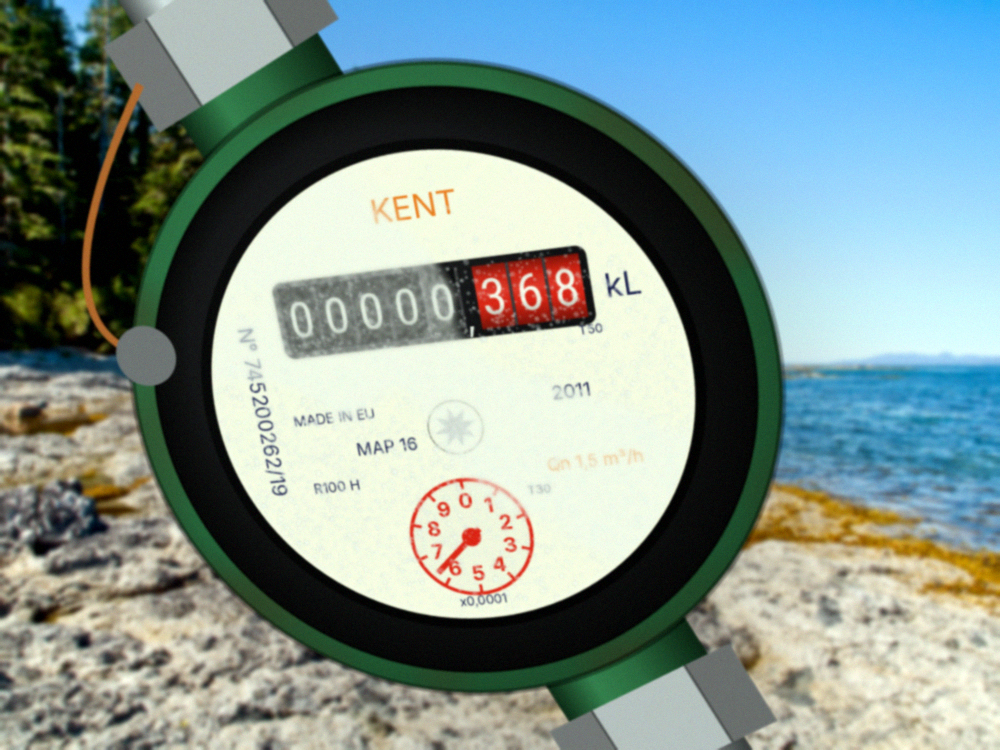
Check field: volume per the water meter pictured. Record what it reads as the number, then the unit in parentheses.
0.3686 (kL)
